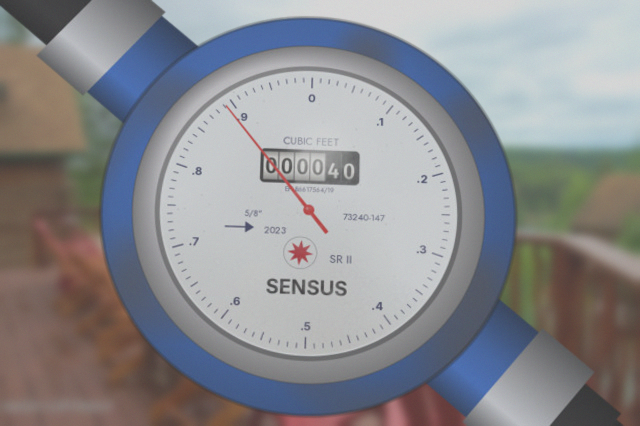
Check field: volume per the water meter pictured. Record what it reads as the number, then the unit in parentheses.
39.89 (ft³)
